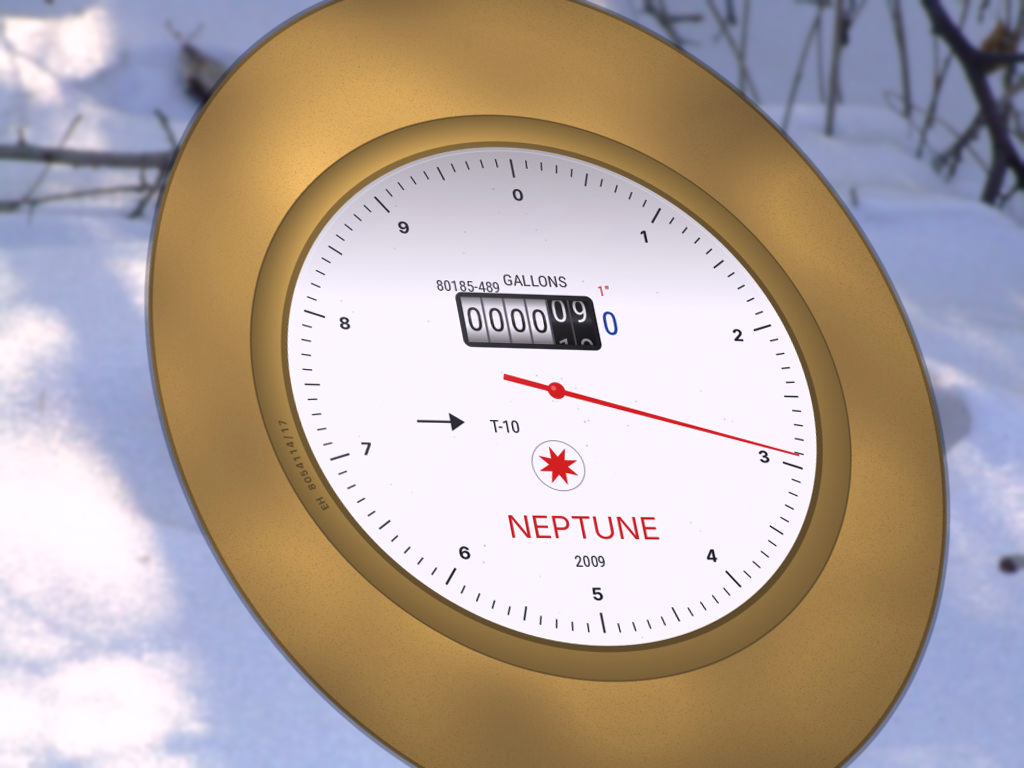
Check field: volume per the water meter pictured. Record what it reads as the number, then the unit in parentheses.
92.9 (gal)
